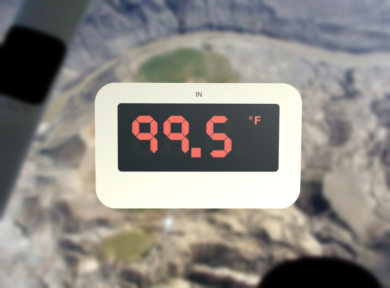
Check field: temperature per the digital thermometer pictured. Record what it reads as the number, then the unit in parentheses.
99.5 (°F)
